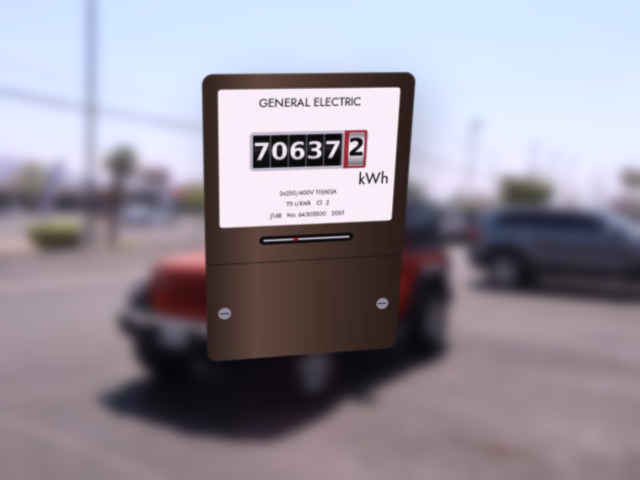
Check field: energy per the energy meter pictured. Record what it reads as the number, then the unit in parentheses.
70637.2 (kWh)
